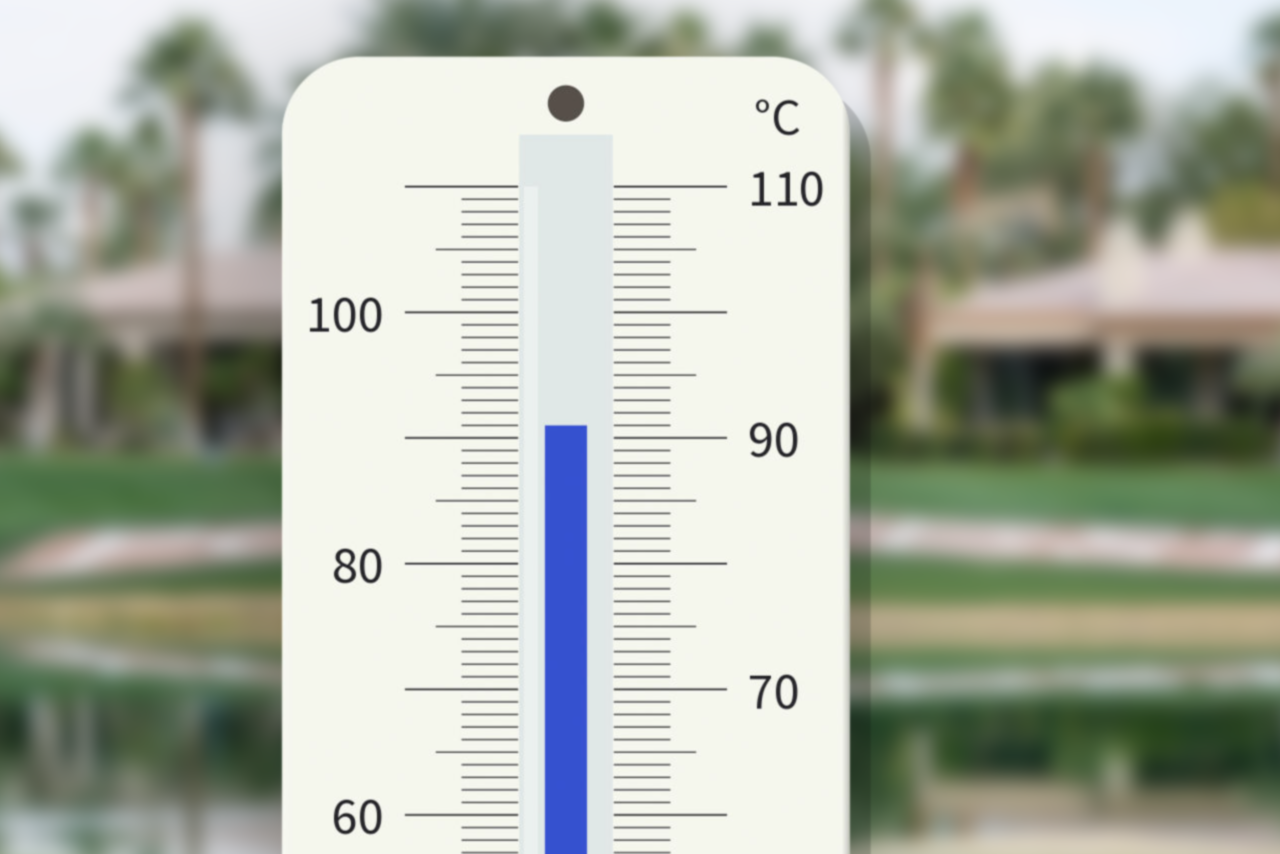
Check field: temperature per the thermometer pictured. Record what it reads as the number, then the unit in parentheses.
91 (°C)
